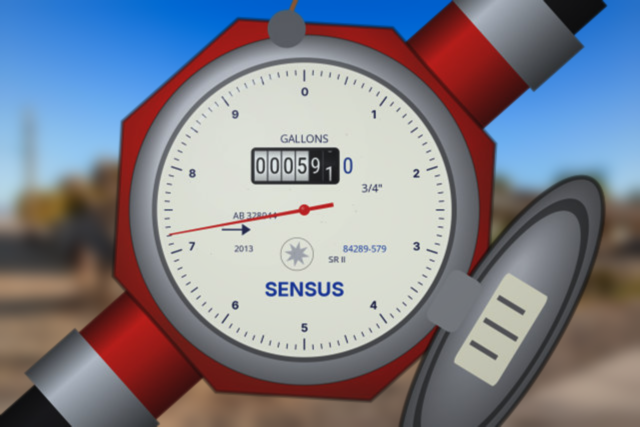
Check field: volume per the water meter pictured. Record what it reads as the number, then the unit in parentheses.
5907.2 (gal)
